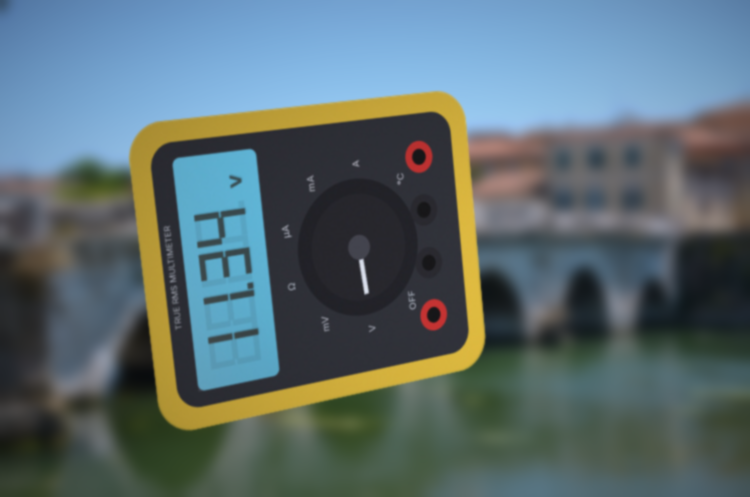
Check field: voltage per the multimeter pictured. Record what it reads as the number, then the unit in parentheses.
11.34 (V)
